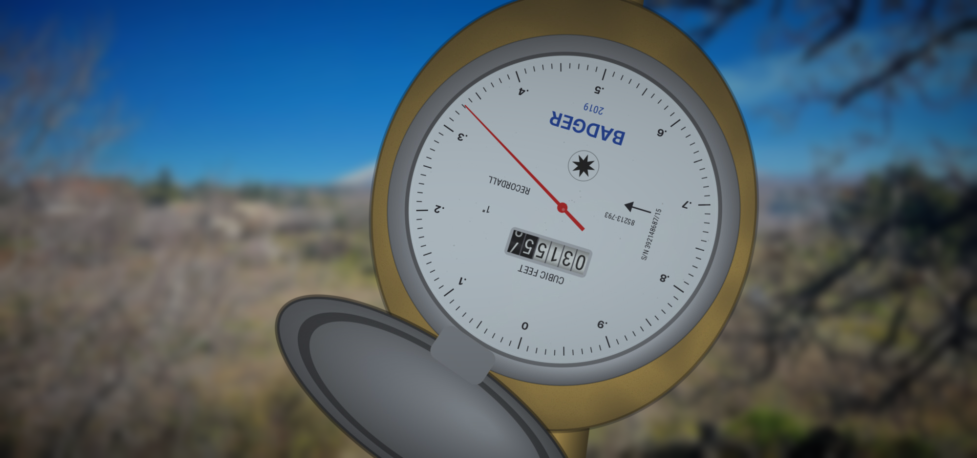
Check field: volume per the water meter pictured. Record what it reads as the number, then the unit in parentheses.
31557.33 (ft³)
